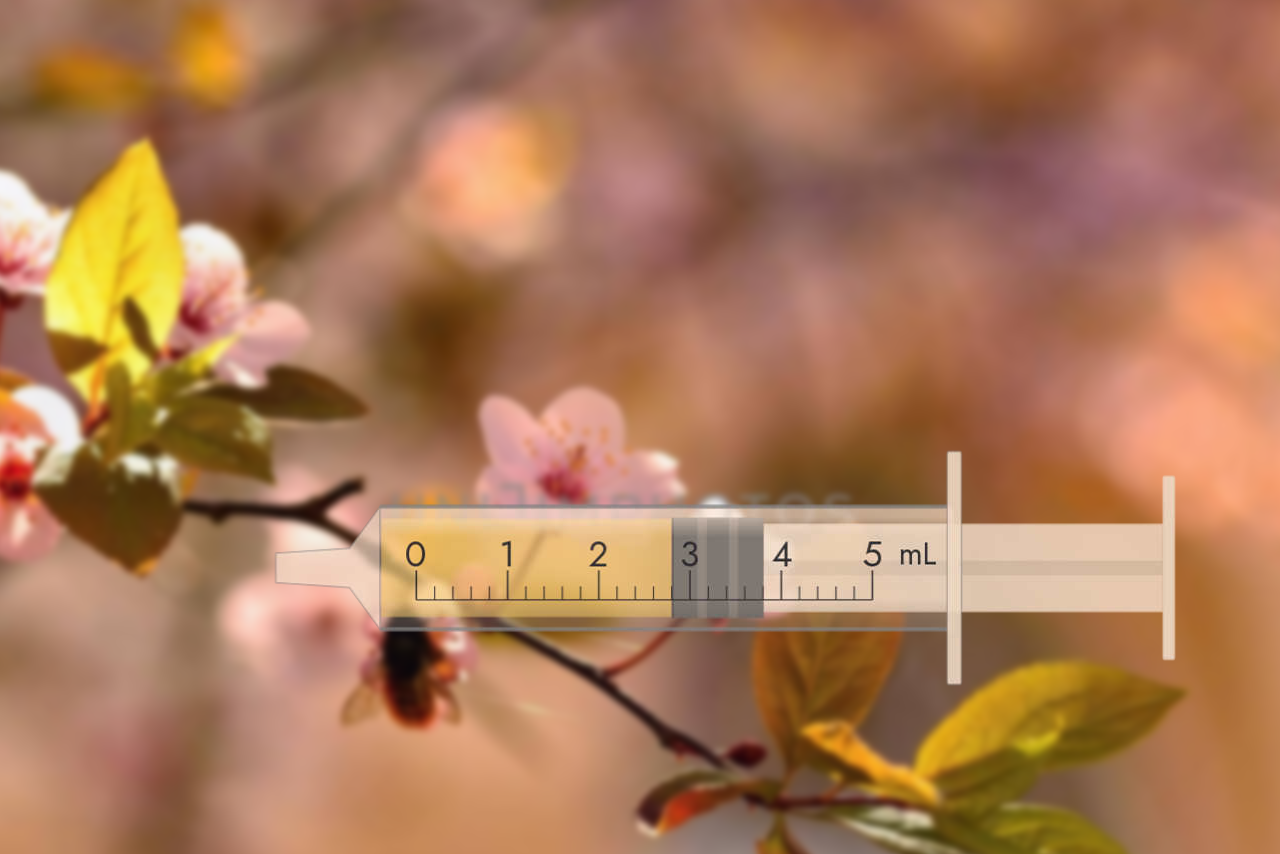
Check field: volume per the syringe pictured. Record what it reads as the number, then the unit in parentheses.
2.8 (mL)
